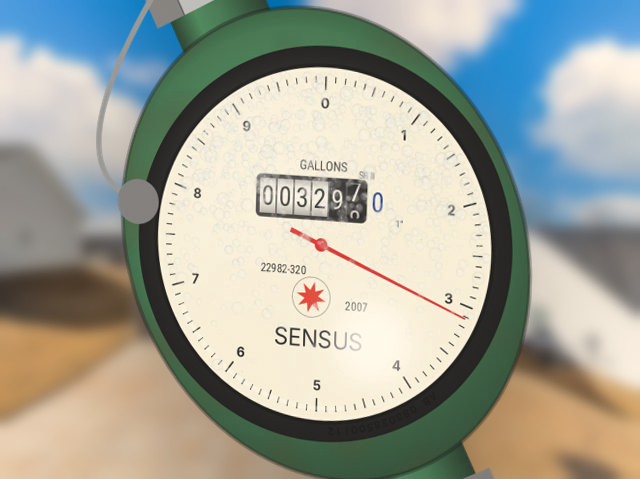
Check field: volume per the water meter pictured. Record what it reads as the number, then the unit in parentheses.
32973.1 (gal)
